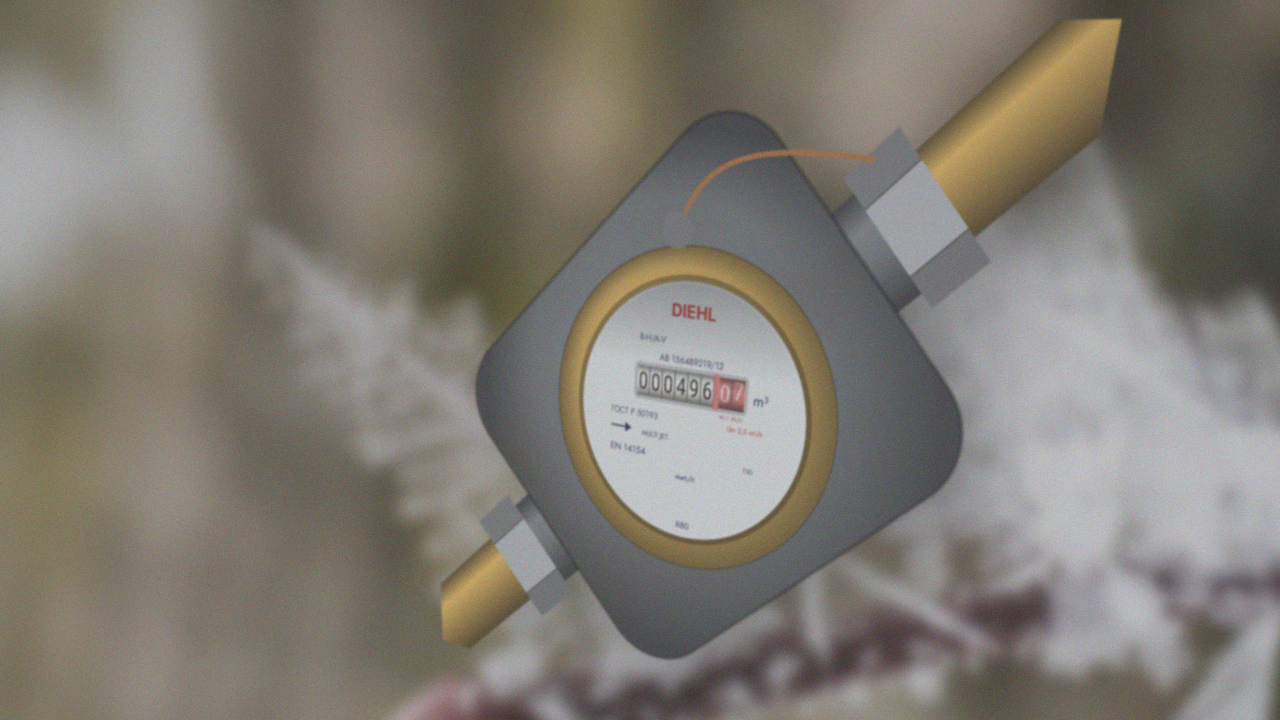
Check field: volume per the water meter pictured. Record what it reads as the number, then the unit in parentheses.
496.07 (m³)
